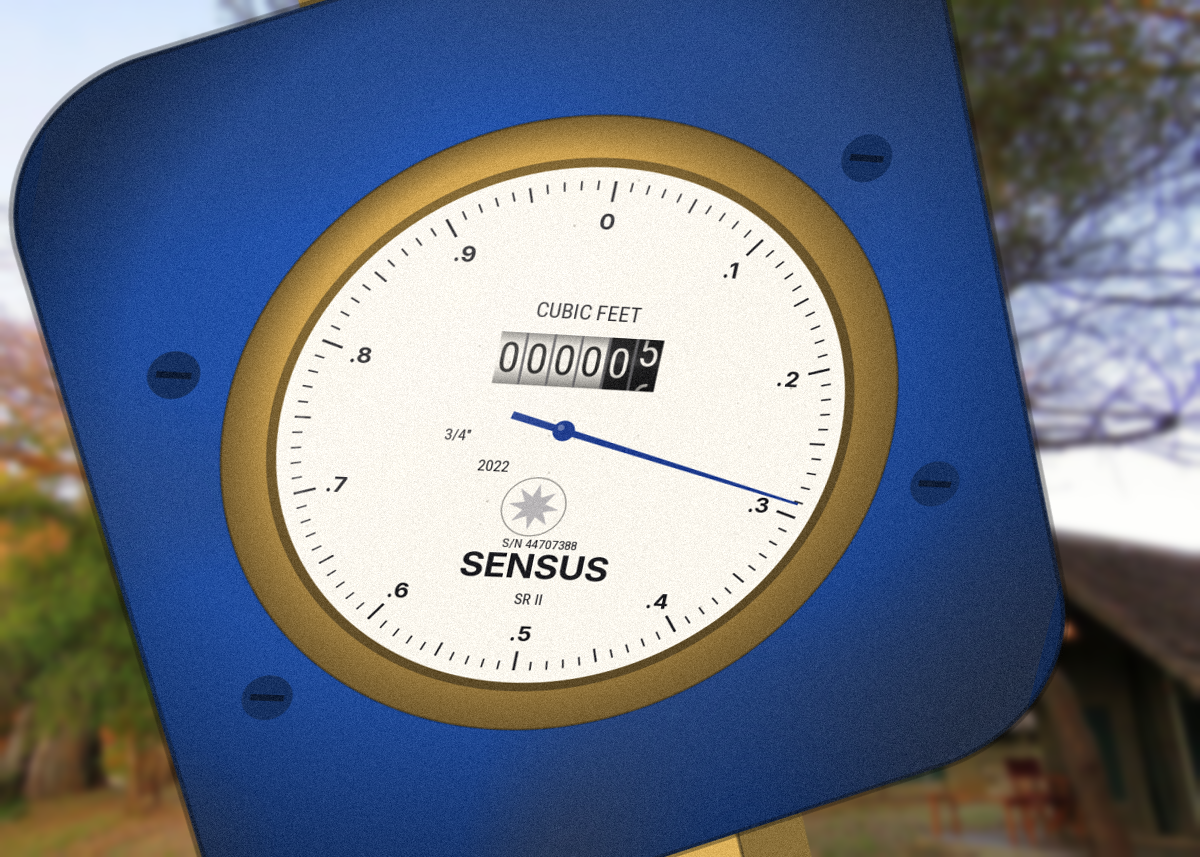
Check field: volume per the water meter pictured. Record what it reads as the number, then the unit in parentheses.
5.29 (ft³)
